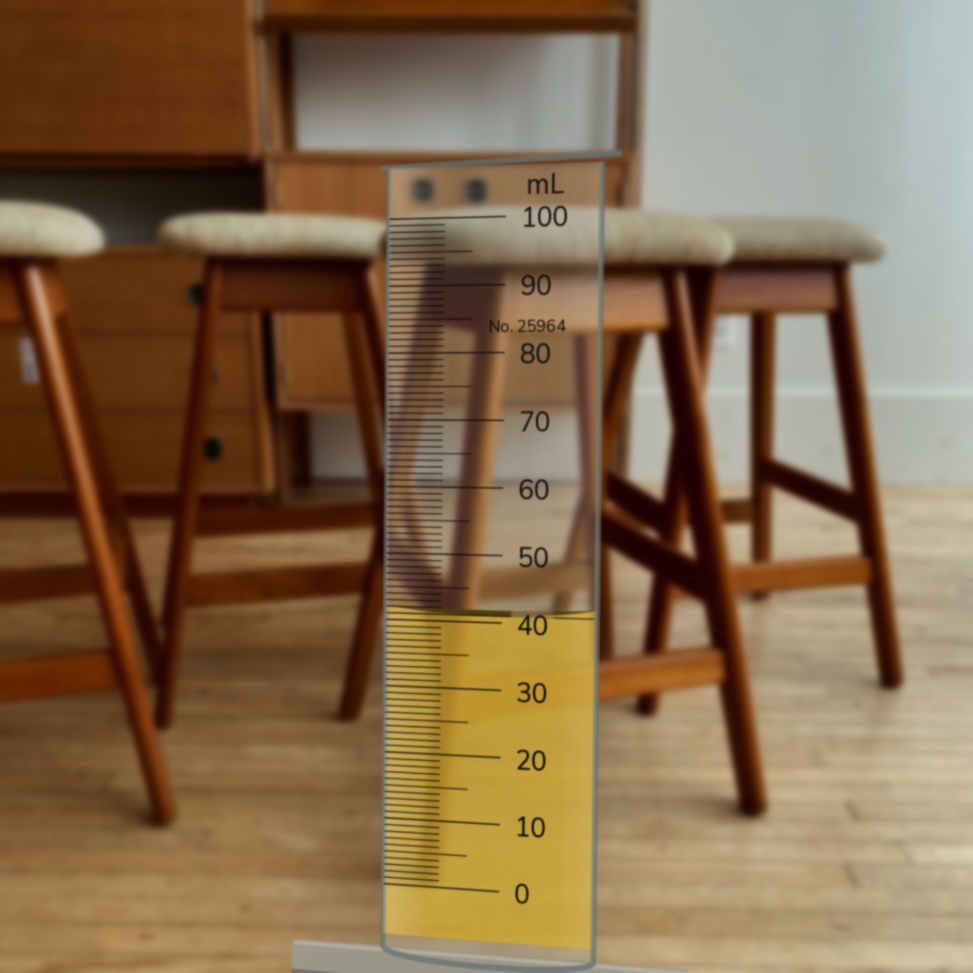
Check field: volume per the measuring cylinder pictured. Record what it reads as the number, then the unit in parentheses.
41 (mL)
